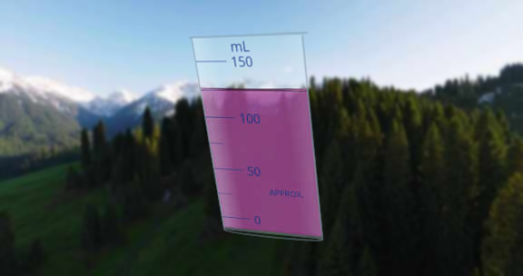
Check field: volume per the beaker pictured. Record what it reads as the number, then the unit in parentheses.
125 (mL)
